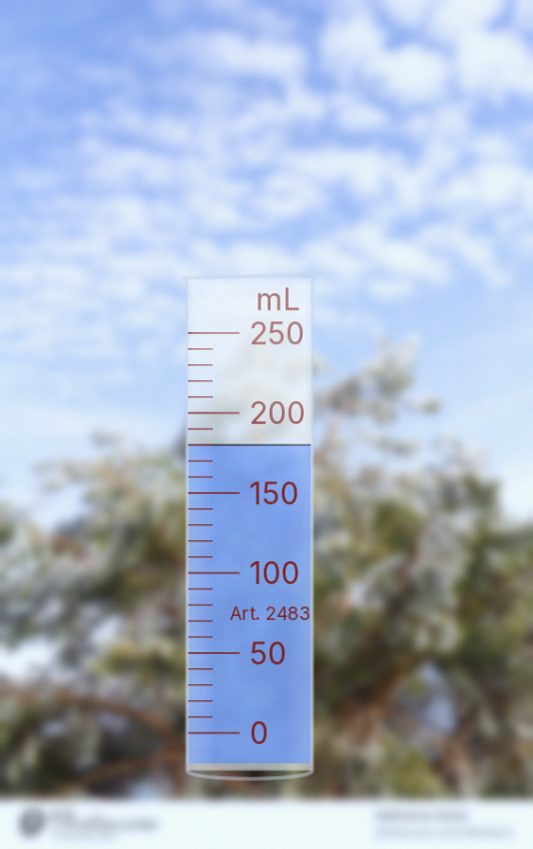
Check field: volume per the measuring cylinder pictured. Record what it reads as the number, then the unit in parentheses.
180 (mL)
